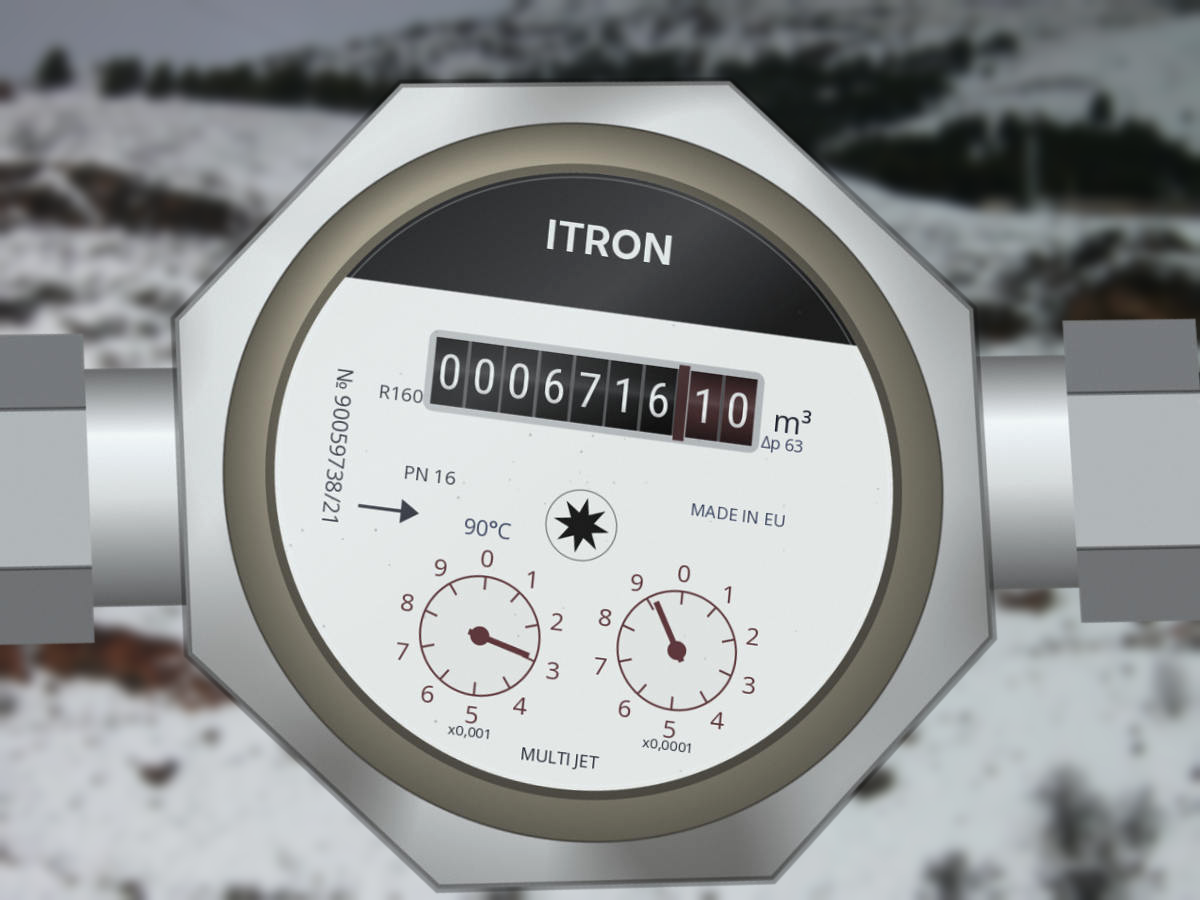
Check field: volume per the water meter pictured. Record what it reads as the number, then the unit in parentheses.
6716.1029 (m³)
